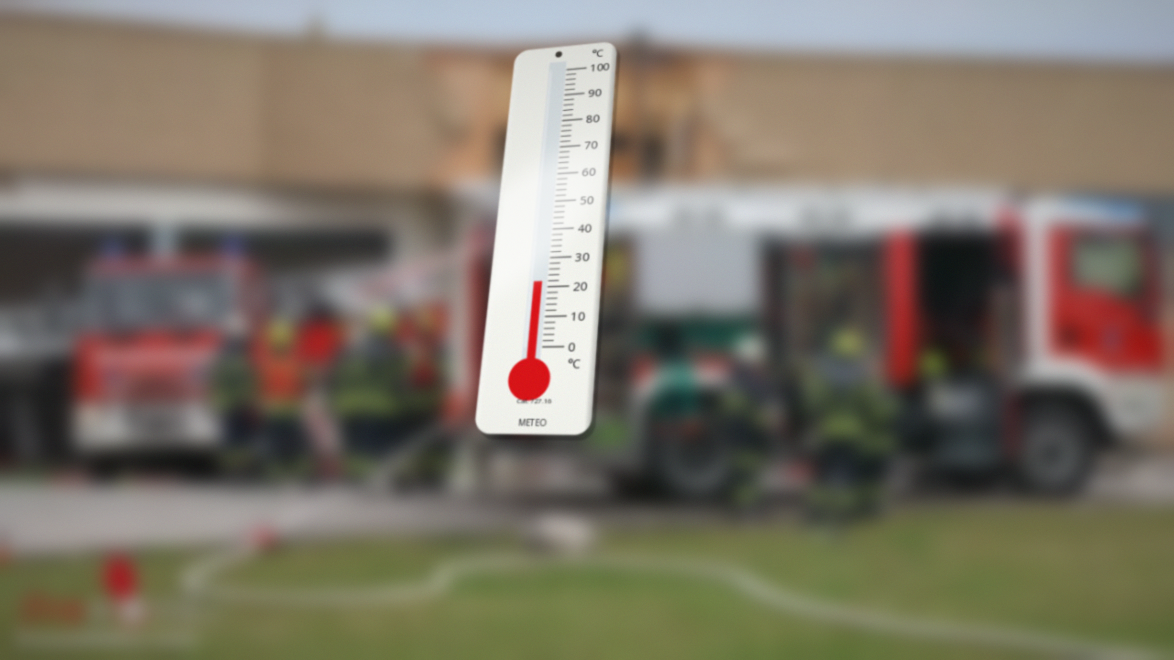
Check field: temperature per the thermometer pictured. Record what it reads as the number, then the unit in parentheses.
22 (°C)
